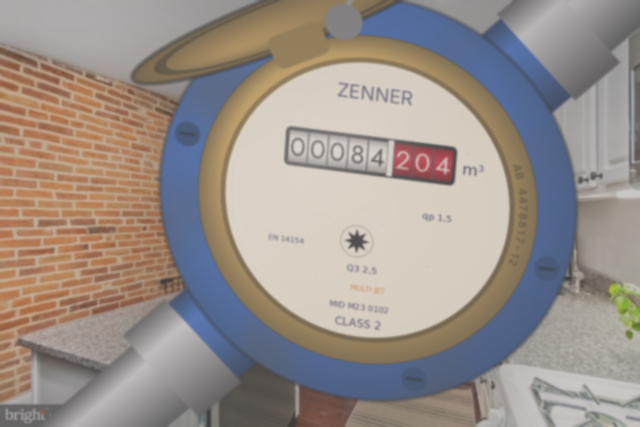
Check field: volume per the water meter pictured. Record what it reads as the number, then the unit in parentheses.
84.204 (m³)
